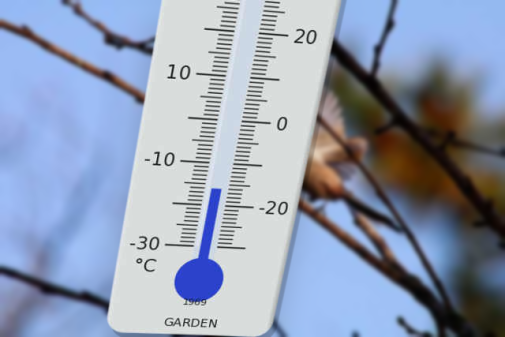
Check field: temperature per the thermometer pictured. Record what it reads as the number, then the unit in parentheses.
-16 (°C)
